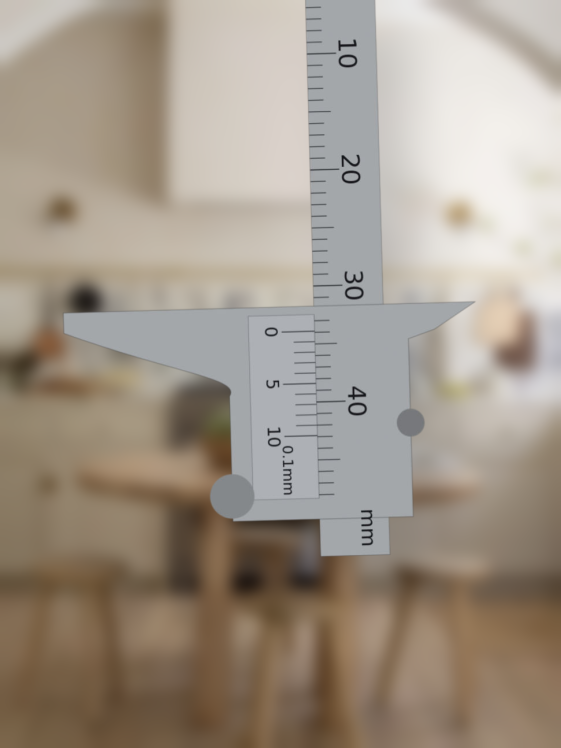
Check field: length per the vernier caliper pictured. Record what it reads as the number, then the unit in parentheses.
33.9 (mm)
